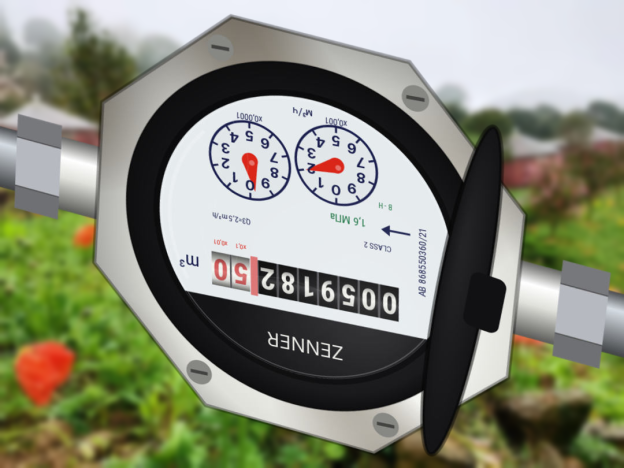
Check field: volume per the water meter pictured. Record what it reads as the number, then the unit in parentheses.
59182.5019 (m³)
